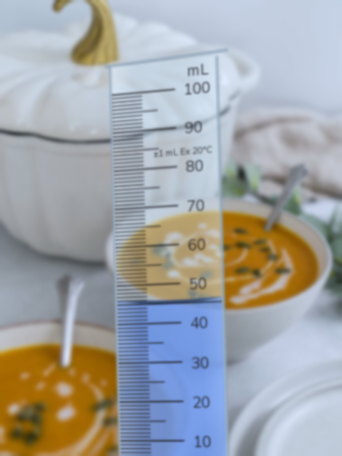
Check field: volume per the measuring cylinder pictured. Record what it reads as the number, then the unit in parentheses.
45 (mL)
